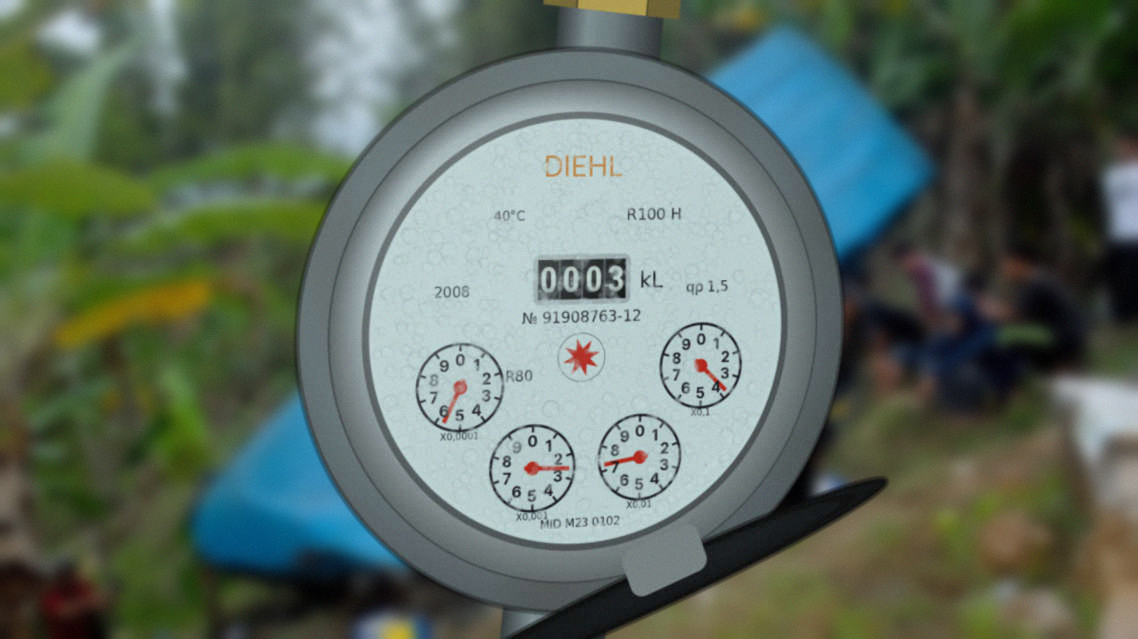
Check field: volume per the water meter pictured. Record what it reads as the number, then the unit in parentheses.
3.3725 (kL)
